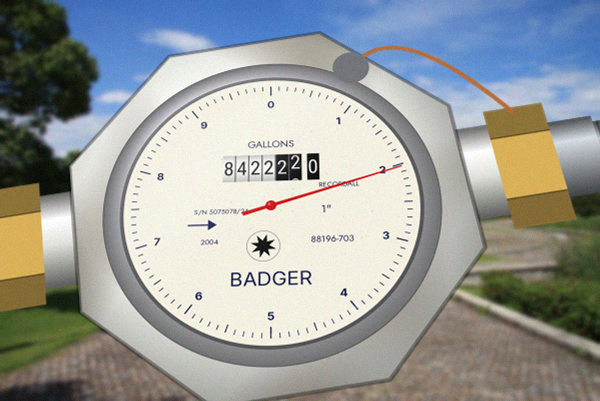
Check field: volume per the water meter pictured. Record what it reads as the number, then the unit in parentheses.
8422222.0 (gal)
